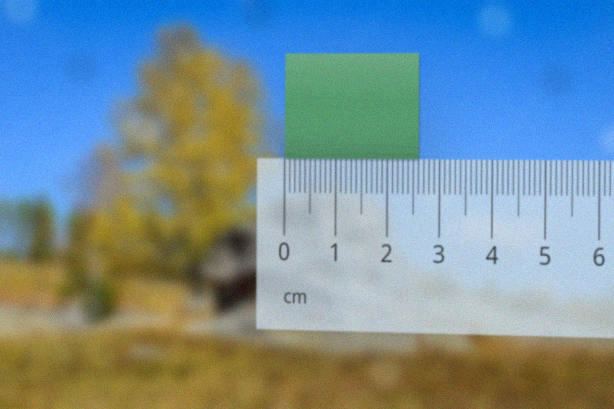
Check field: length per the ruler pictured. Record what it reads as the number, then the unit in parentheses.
2.6 (cm)
